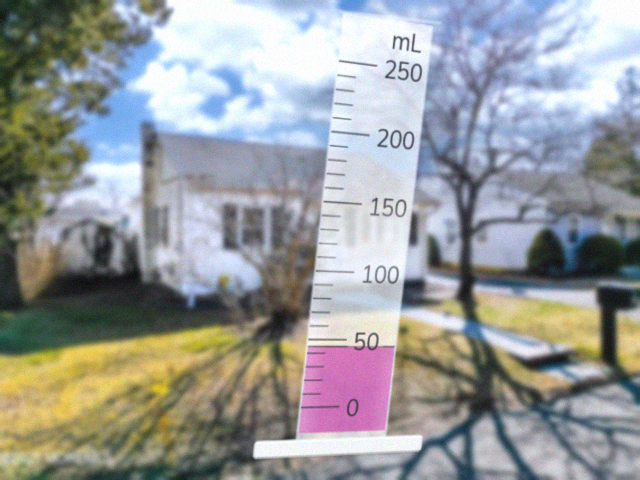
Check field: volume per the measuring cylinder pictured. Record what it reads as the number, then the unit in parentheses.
45 (mL)
